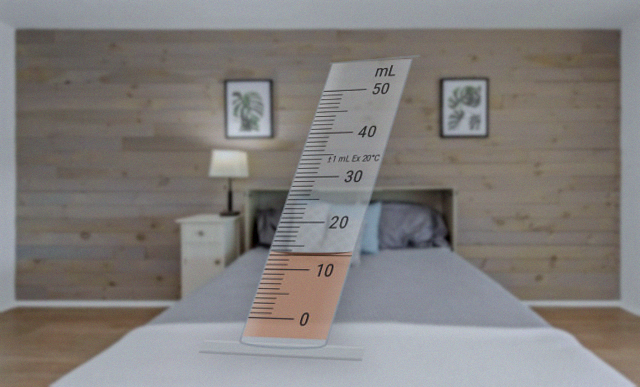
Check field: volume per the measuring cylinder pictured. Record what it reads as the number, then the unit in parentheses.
13 (mL)
